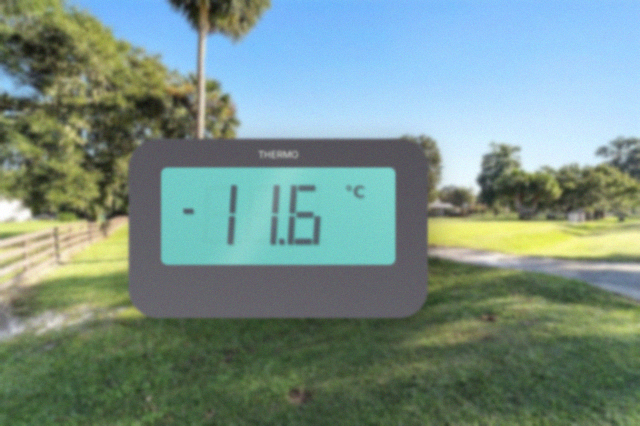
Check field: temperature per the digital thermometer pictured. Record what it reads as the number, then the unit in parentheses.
-11.6 (°C)
